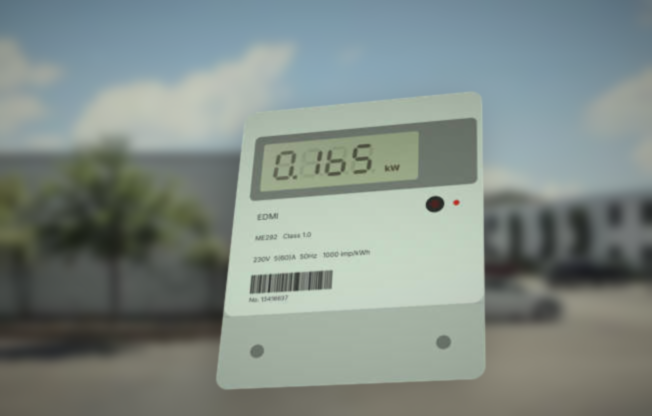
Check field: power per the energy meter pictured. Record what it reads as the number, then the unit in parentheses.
0.165 (kW)
